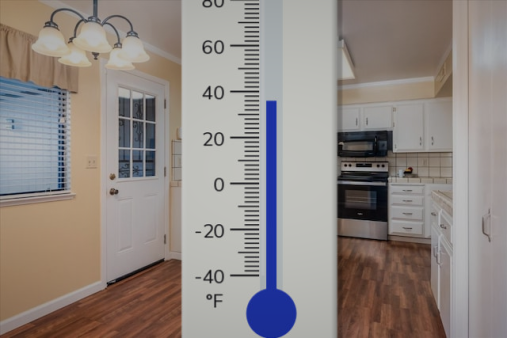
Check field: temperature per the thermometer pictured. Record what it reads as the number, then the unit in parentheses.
36 (°F)
